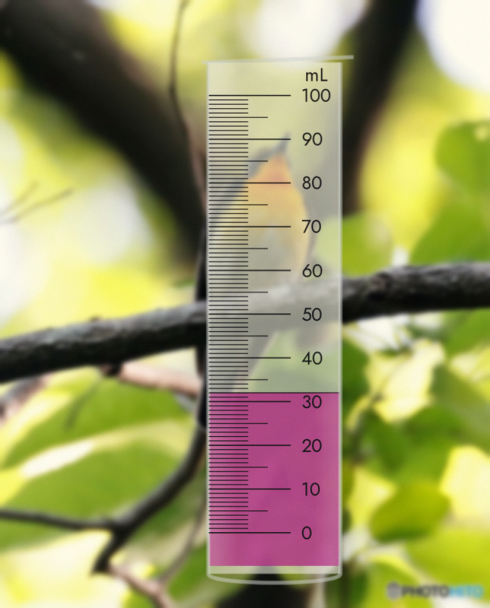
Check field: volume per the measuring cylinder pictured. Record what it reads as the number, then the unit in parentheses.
32 (mL)
